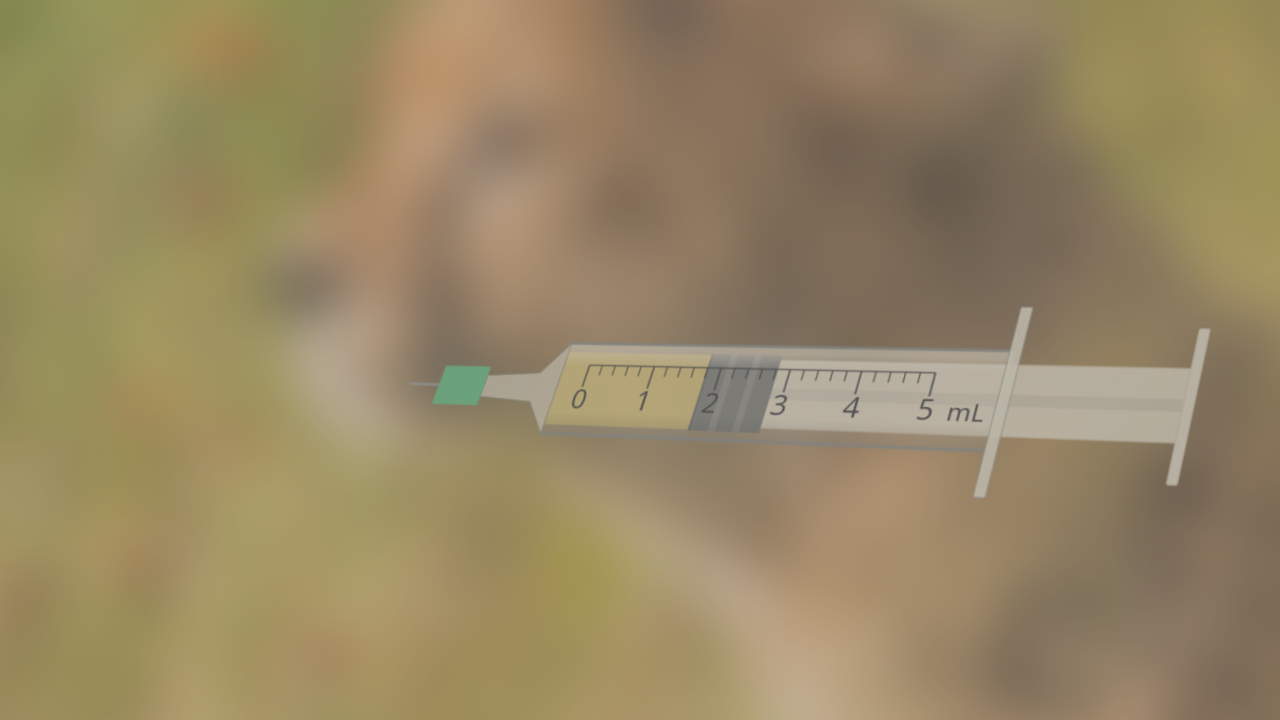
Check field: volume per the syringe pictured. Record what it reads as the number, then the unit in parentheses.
1.8 (mL)
